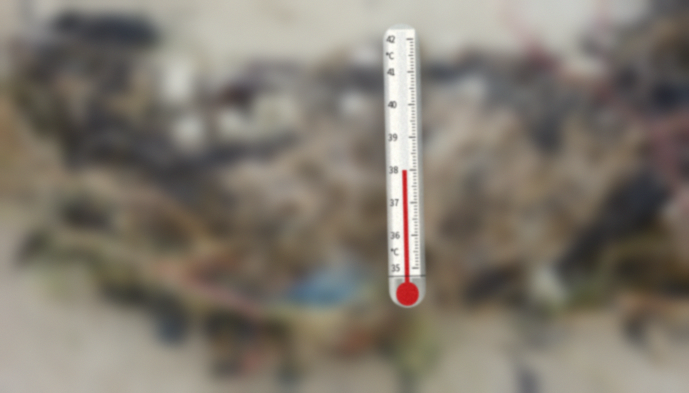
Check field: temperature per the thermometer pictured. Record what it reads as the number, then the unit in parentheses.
38 (°C)
